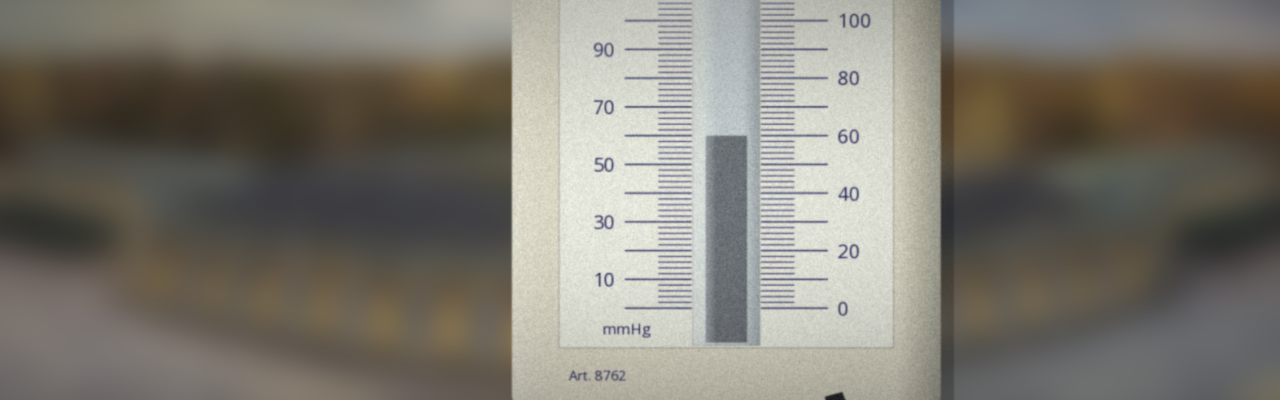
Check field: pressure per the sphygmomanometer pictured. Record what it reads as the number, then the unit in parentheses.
60 (mmHg)
